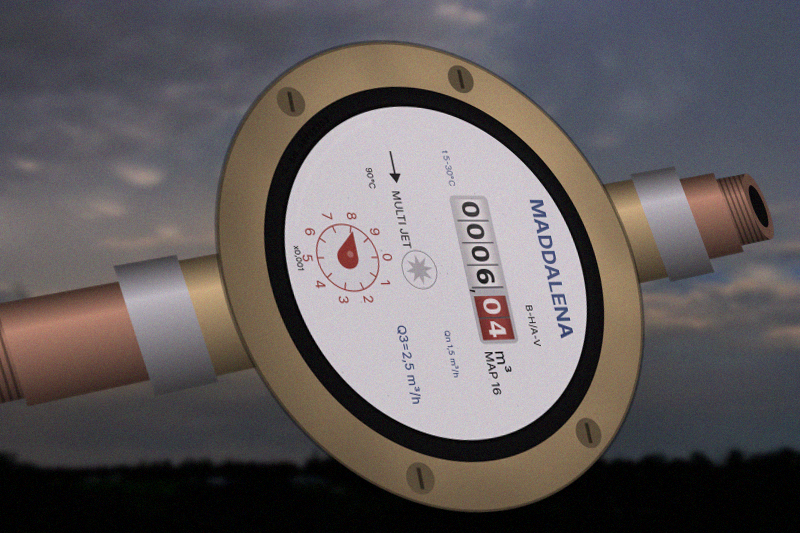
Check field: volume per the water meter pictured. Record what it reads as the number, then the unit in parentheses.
6.048 (m³)
